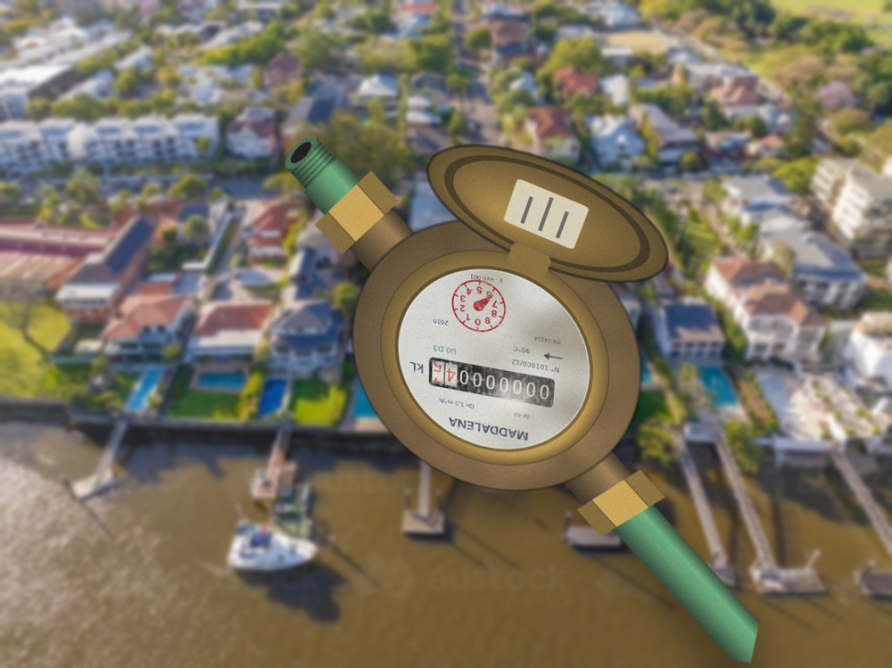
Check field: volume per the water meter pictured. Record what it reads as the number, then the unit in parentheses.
0.446 (kL)
